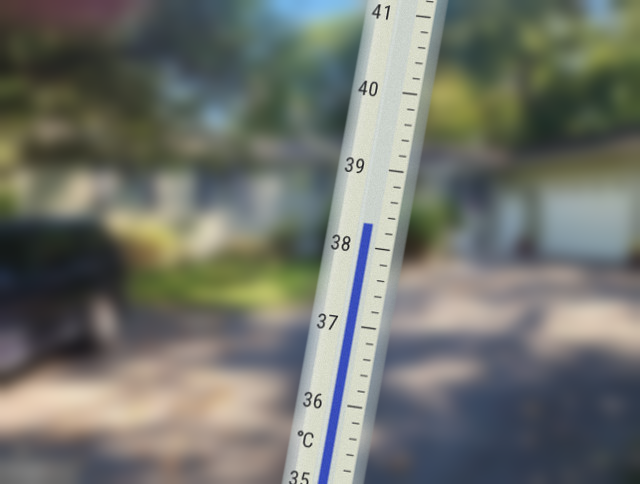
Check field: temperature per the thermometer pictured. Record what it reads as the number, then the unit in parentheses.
38.3 (°C)
